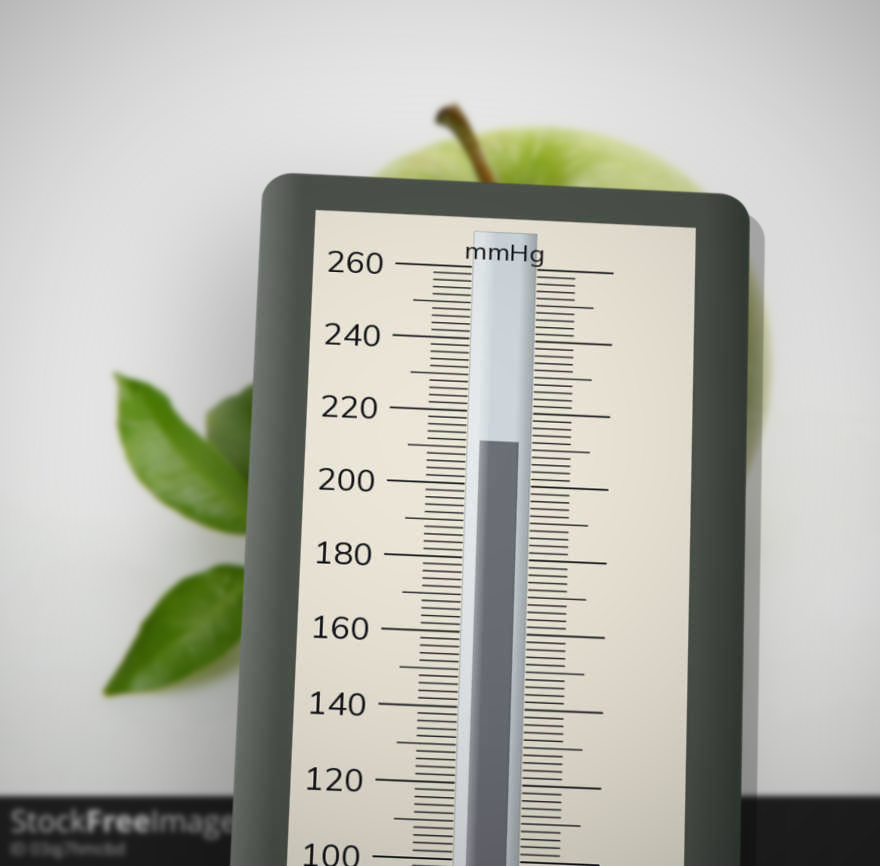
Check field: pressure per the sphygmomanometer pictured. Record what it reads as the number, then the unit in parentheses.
212 (mmHg)
